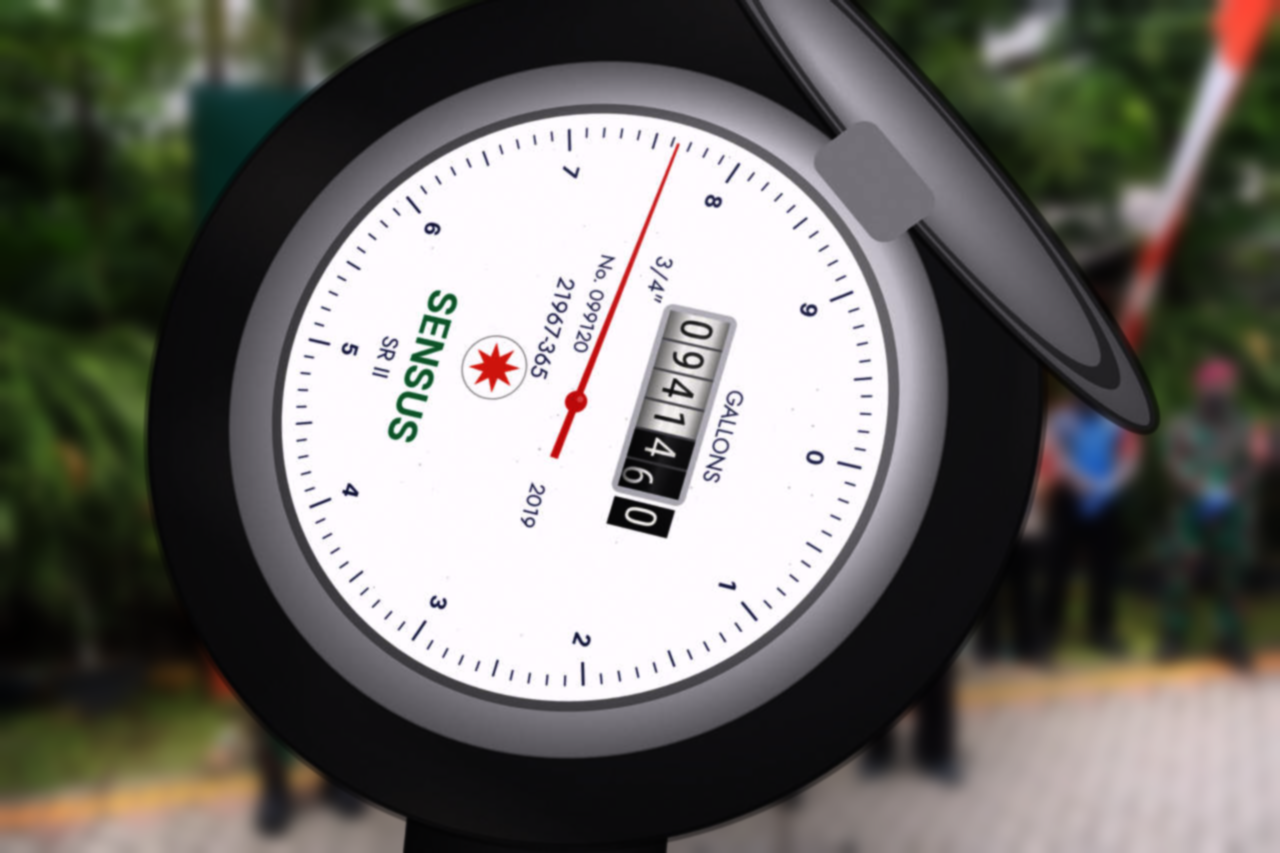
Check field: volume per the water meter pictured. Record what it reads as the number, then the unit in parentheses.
941457.6 (gal)
